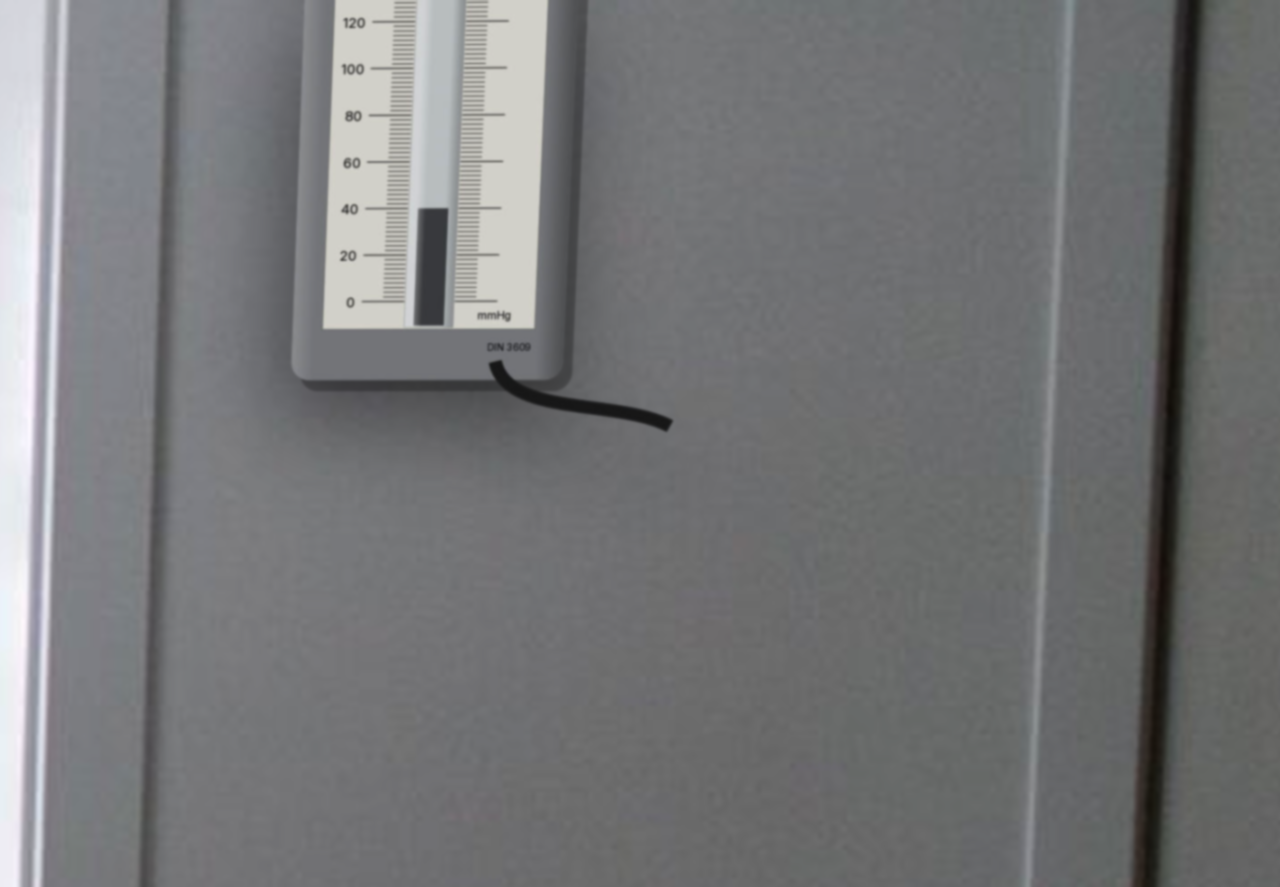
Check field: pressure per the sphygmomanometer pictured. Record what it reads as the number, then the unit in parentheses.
40 (mmHg)
